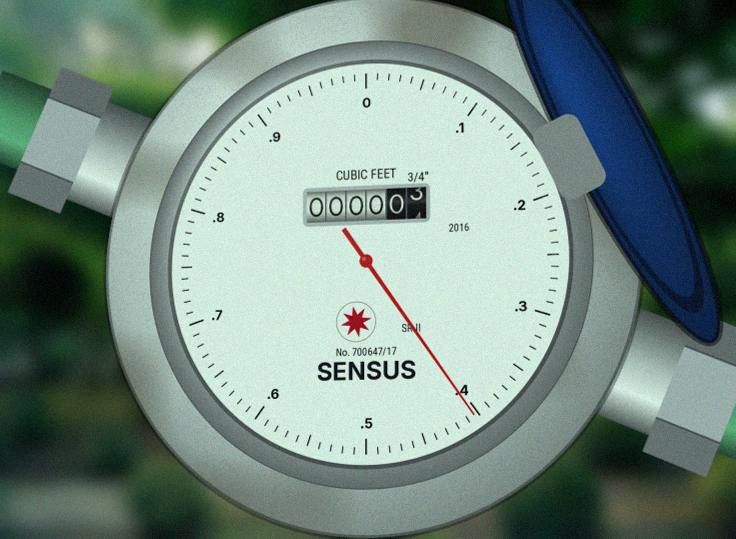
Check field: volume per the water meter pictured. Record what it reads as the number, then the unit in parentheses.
3.40 (ft³)
